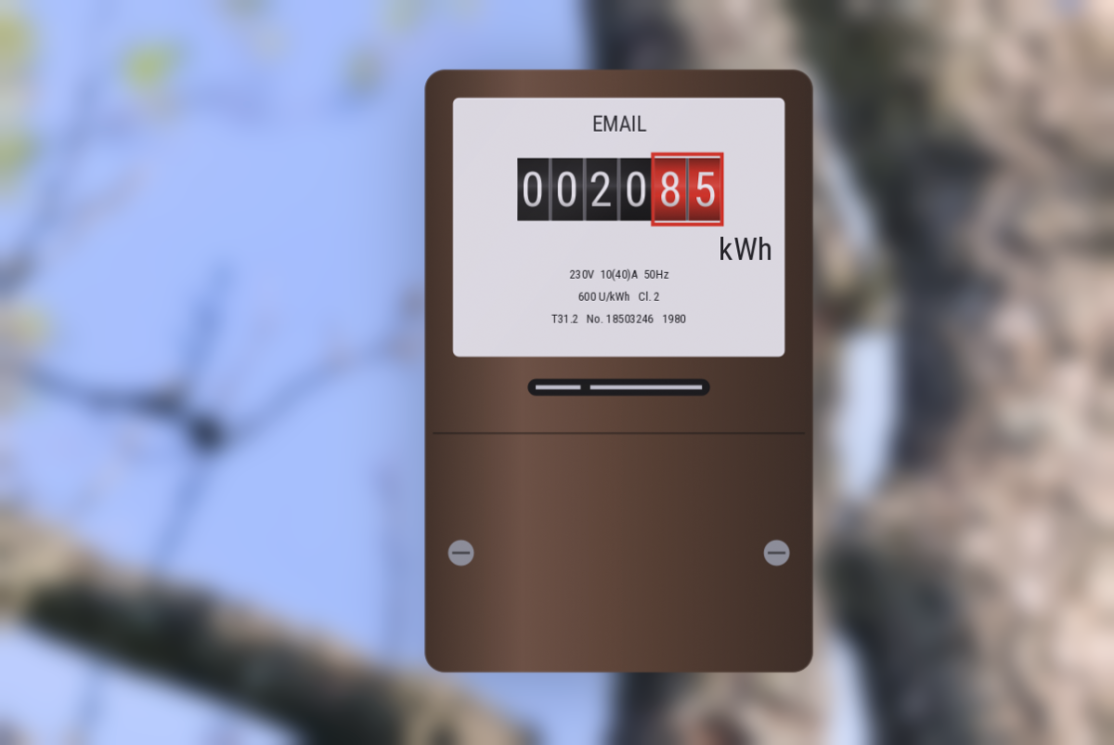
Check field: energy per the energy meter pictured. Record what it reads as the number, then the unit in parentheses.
20.85 (kWh)
